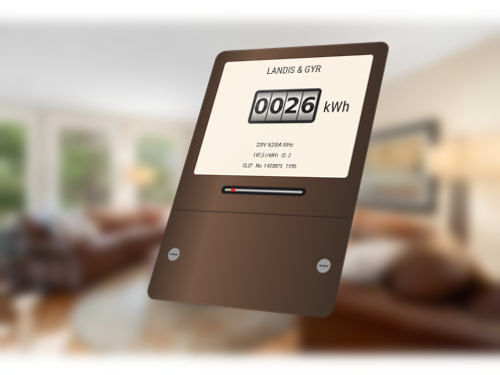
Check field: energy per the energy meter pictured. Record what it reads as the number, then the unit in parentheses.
26 (kWh)
